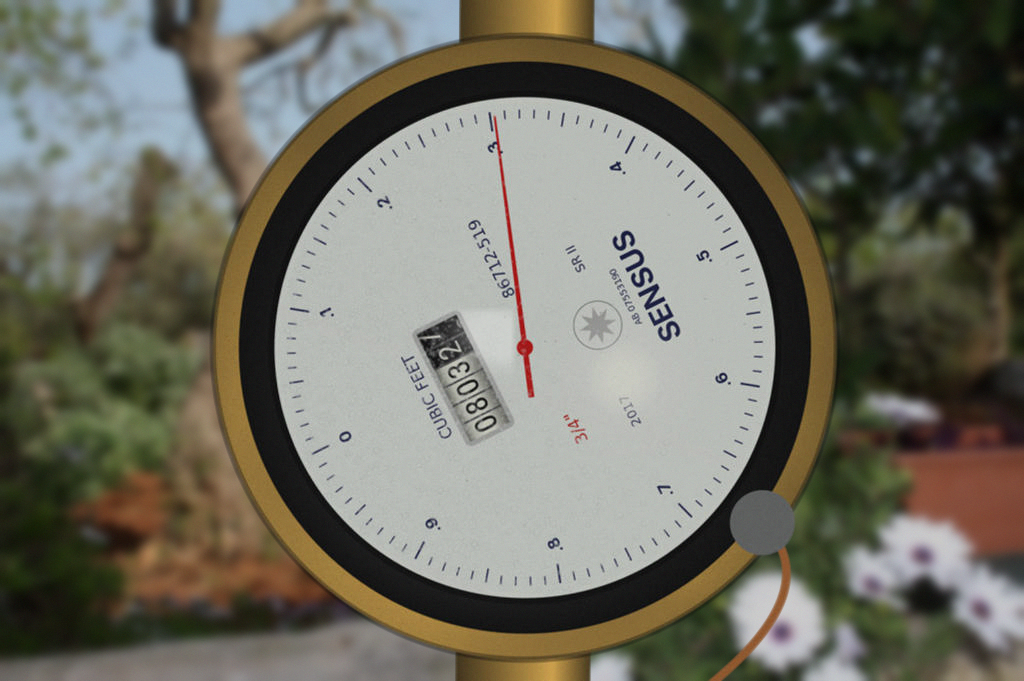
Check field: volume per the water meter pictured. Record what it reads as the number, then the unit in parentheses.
80327.30 (ft³)
